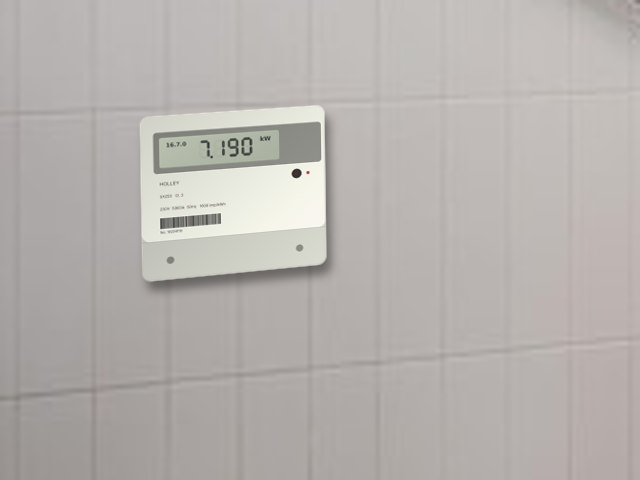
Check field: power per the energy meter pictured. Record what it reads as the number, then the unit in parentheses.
7.190 (kW)
